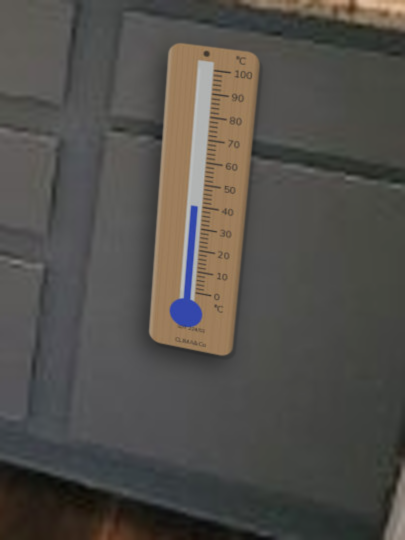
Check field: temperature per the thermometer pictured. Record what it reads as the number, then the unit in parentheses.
40 (°C)
